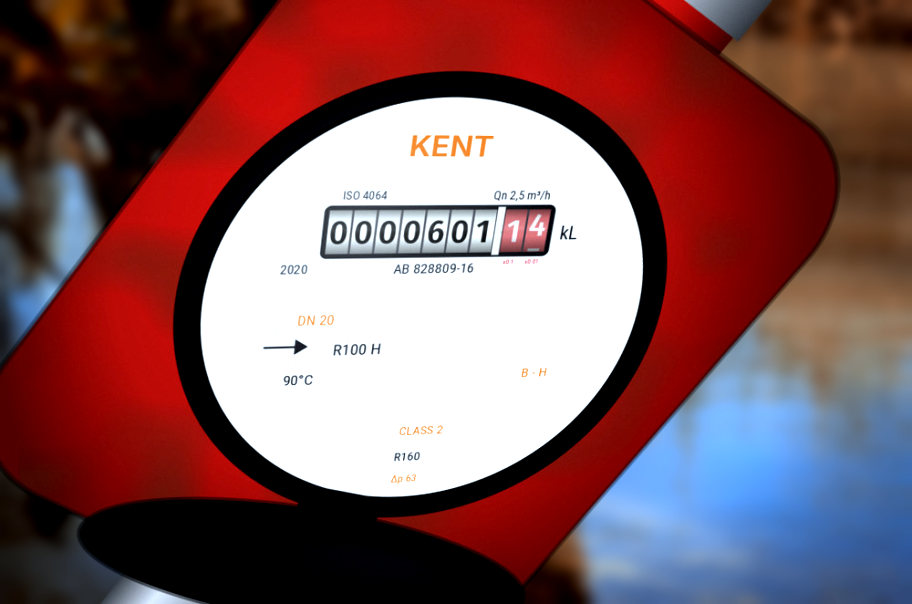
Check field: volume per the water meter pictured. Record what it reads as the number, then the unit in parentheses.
601.14 (kL)
